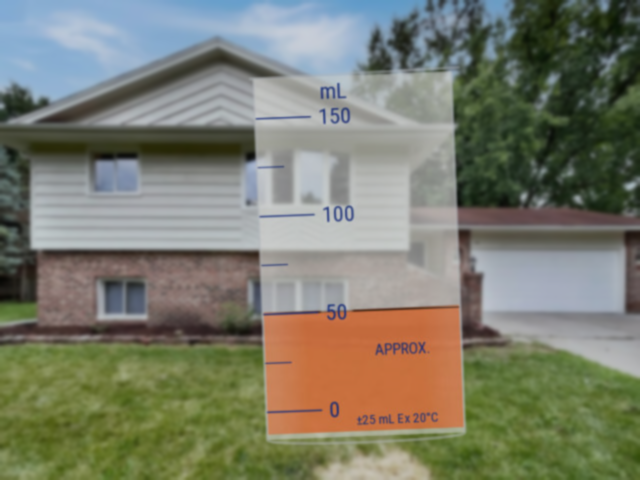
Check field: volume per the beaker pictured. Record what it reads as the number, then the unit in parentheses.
50 (mL)
